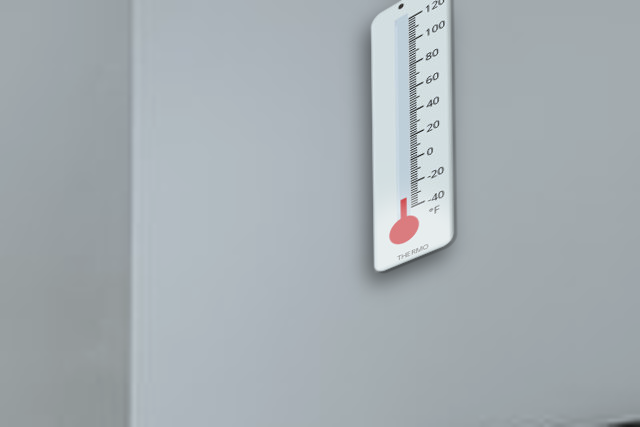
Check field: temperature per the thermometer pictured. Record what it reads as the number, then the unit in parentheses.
-30 (°F)
